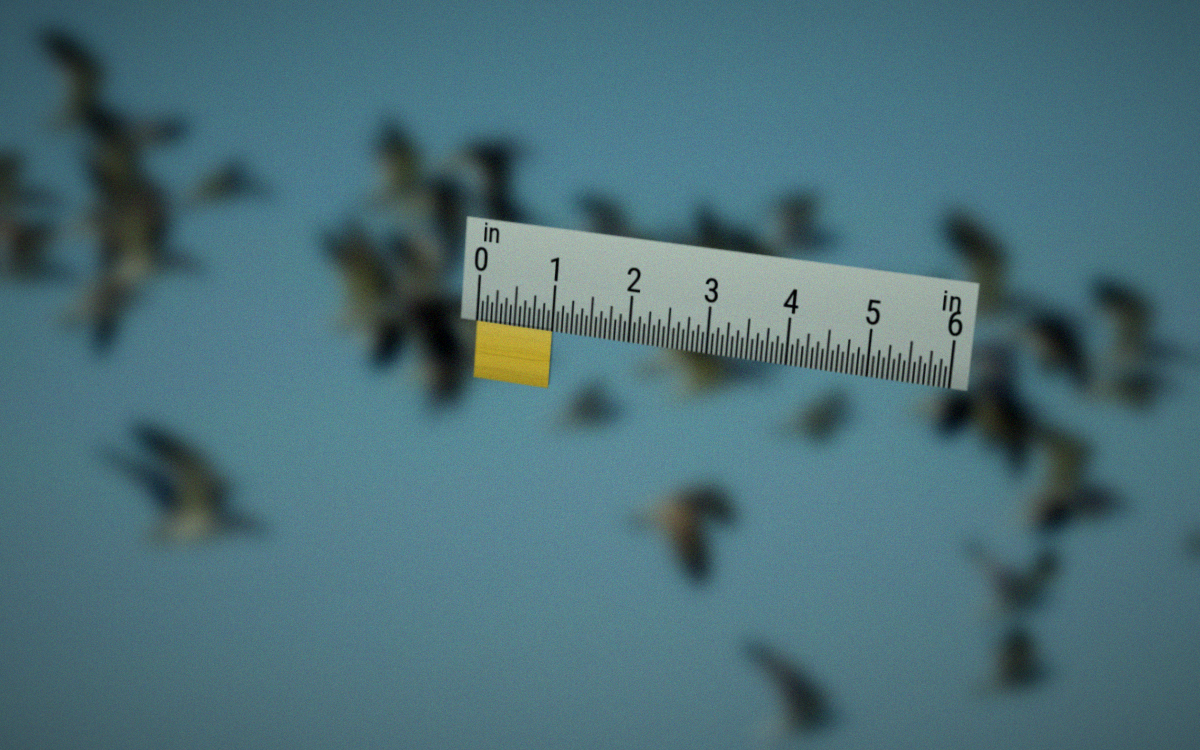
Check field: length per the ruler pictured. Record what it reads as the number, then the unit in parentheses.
1 (in)
